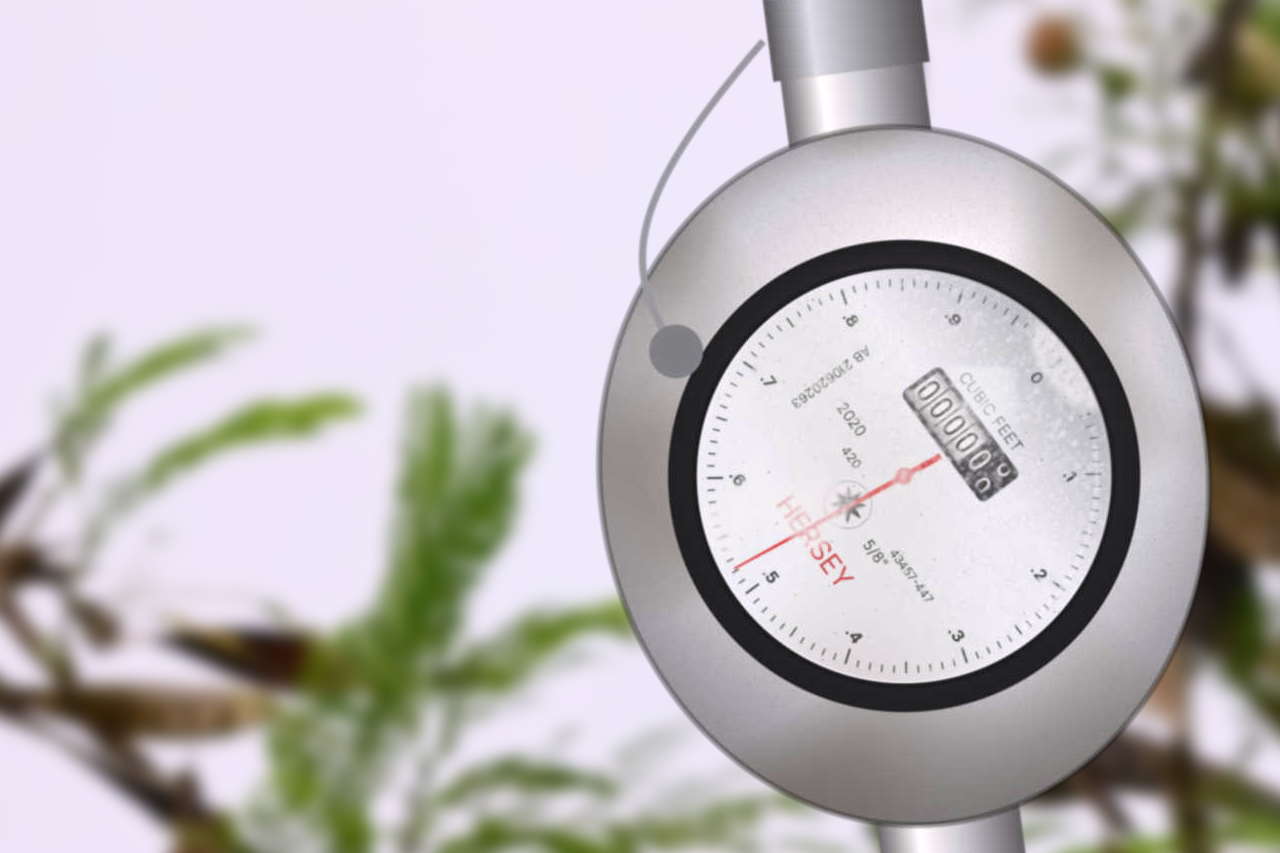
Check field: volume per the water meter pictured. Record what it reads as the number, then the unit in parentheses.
8.52 (ft³)
